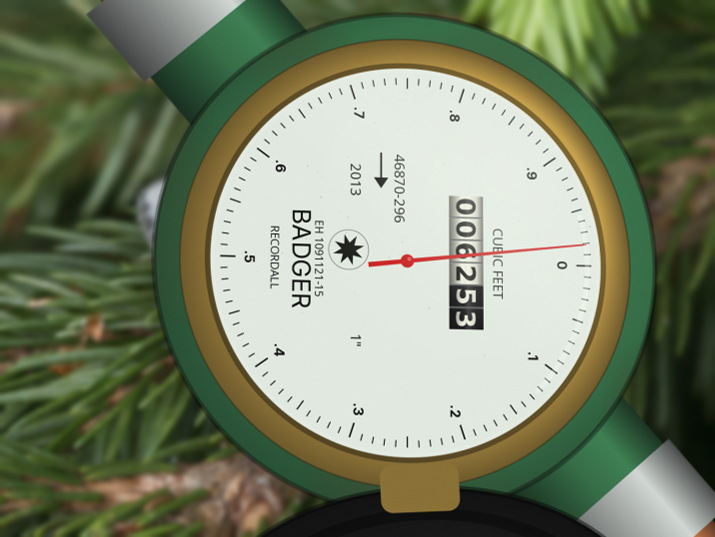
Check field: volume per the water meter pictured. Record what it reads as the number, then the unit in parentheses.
6252.98 (ft³)
